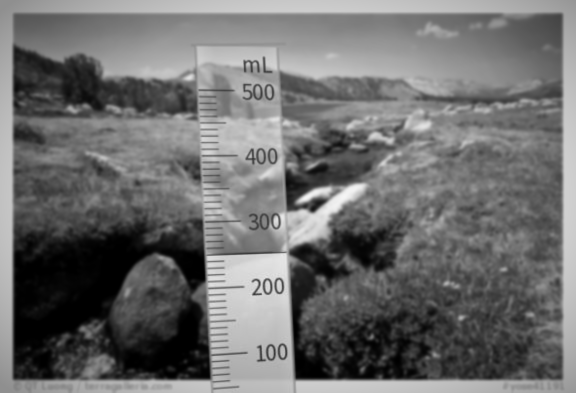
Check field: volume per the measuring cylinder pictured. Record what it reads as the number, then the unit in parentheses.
250 (mL)
